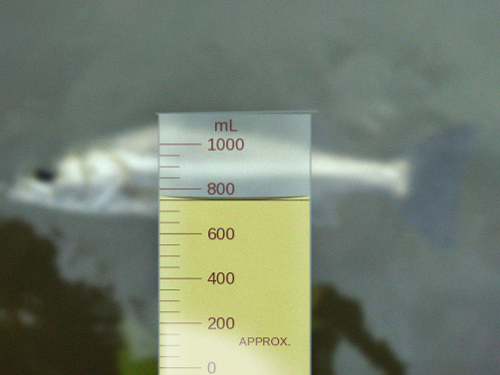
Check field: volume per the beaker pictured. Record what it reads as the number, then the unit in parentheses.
750 (mL)
